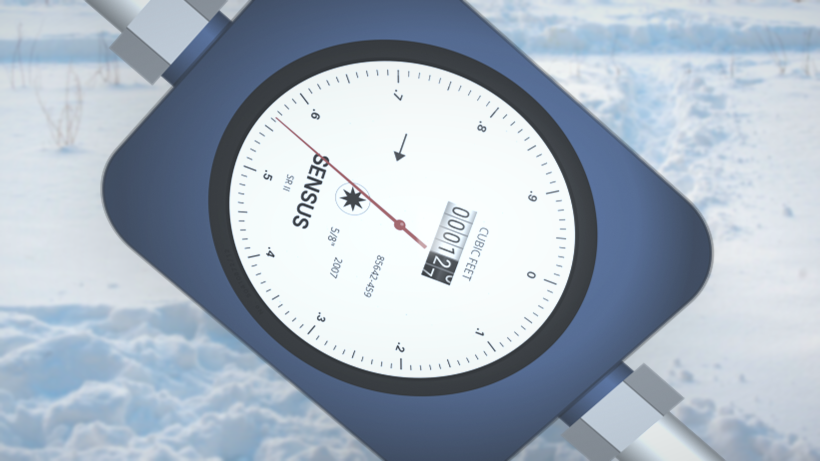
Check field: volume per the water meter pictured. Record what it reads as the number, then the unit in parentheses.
126.56 (ft³)
